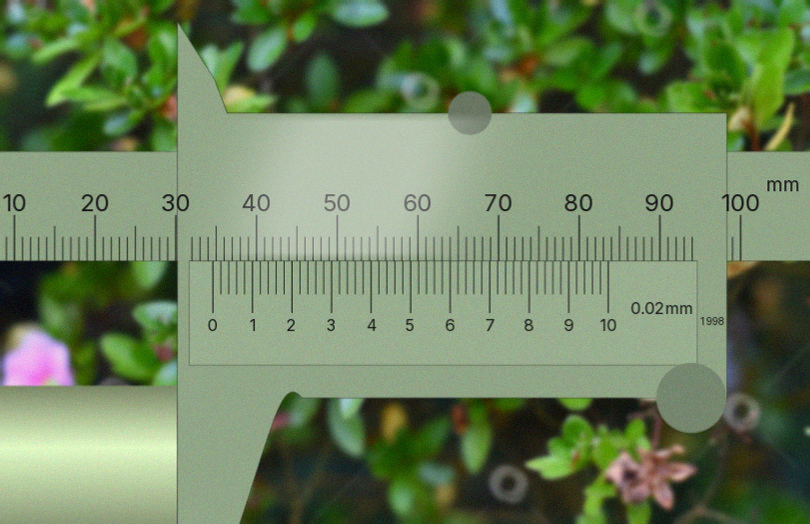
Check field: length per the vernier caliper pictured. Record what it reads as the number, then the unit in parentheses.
34.6 (mm)
